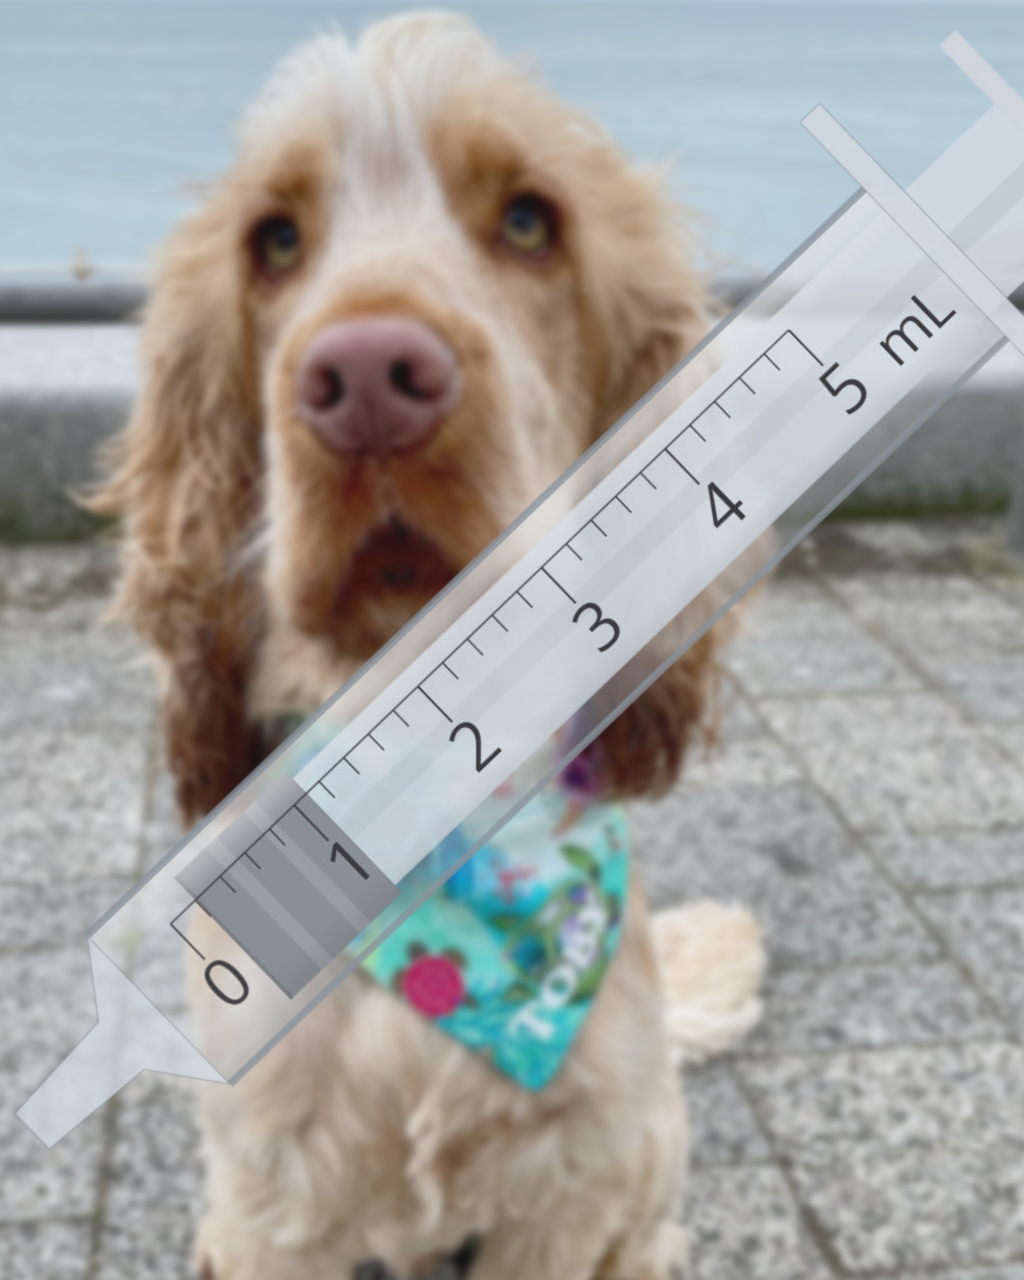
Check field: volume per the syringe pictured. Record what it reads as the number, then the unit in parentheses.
0.2 (mL)
